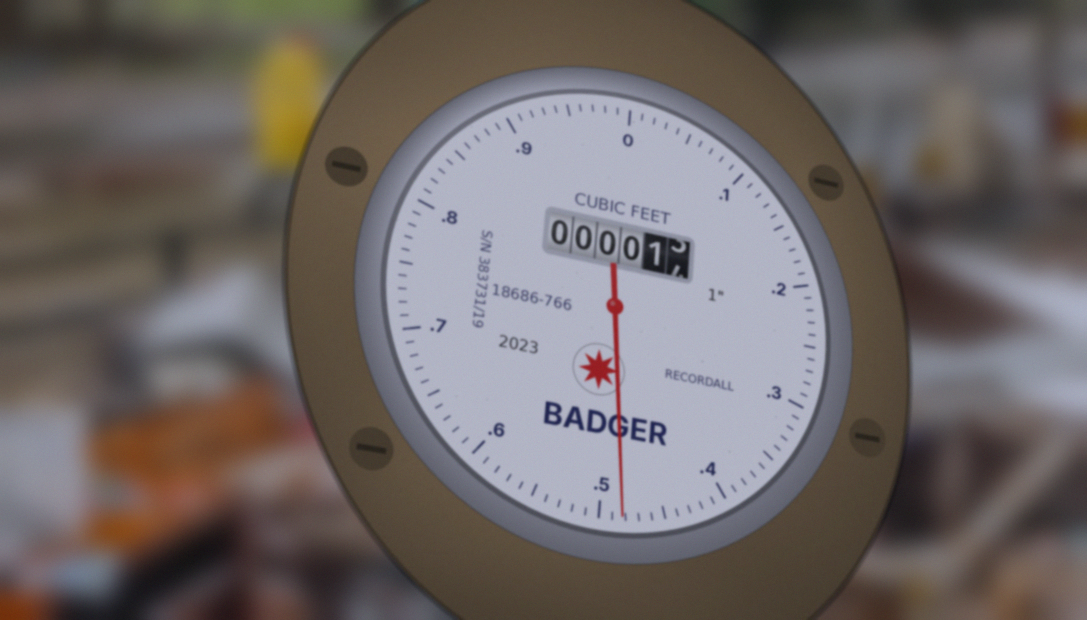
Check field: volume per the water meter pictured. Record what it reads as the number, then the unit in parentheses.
13.48 (ft³)
